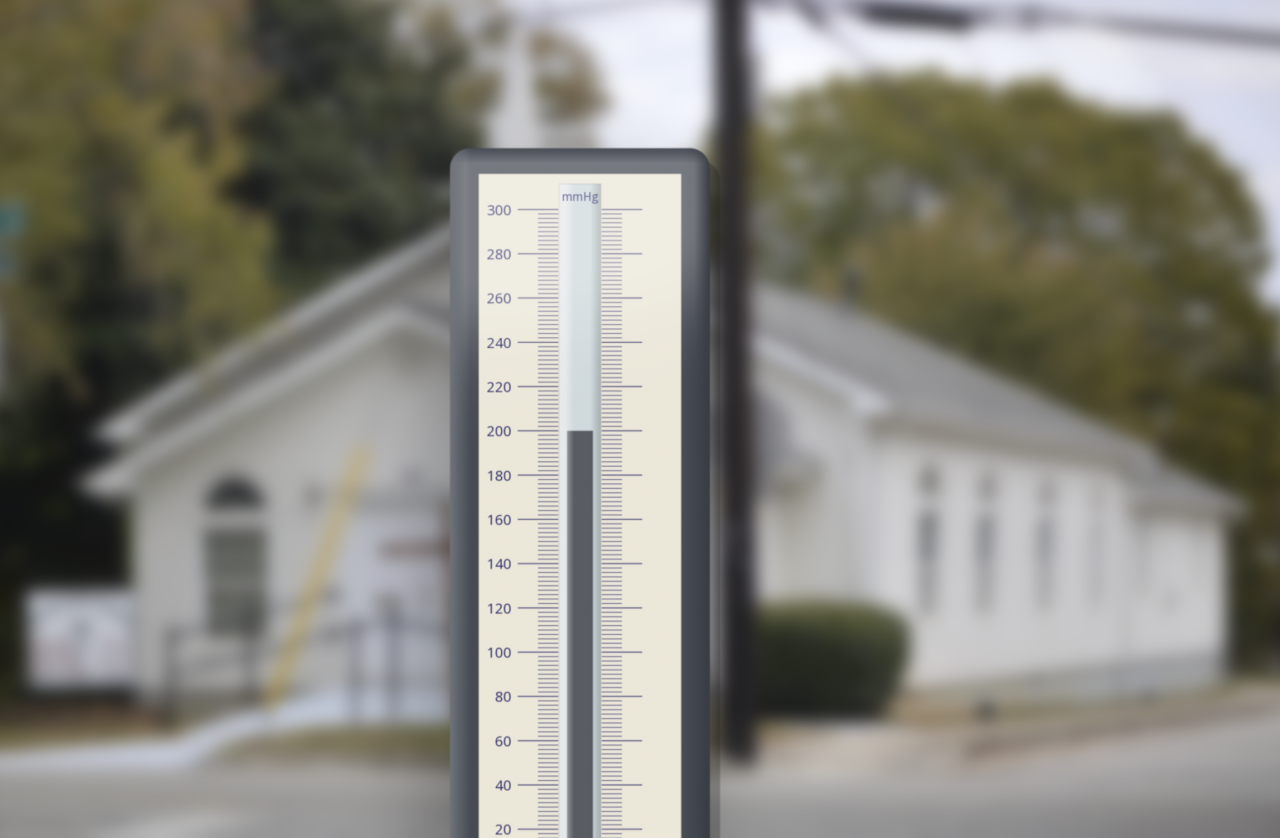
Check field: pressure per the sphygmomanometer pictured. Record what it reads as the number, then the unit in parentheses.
200 (mmHg)
